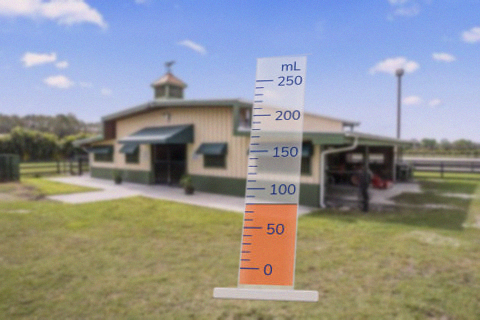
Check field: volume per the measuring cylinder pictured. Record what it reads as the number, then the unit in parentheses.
80 (mL)
